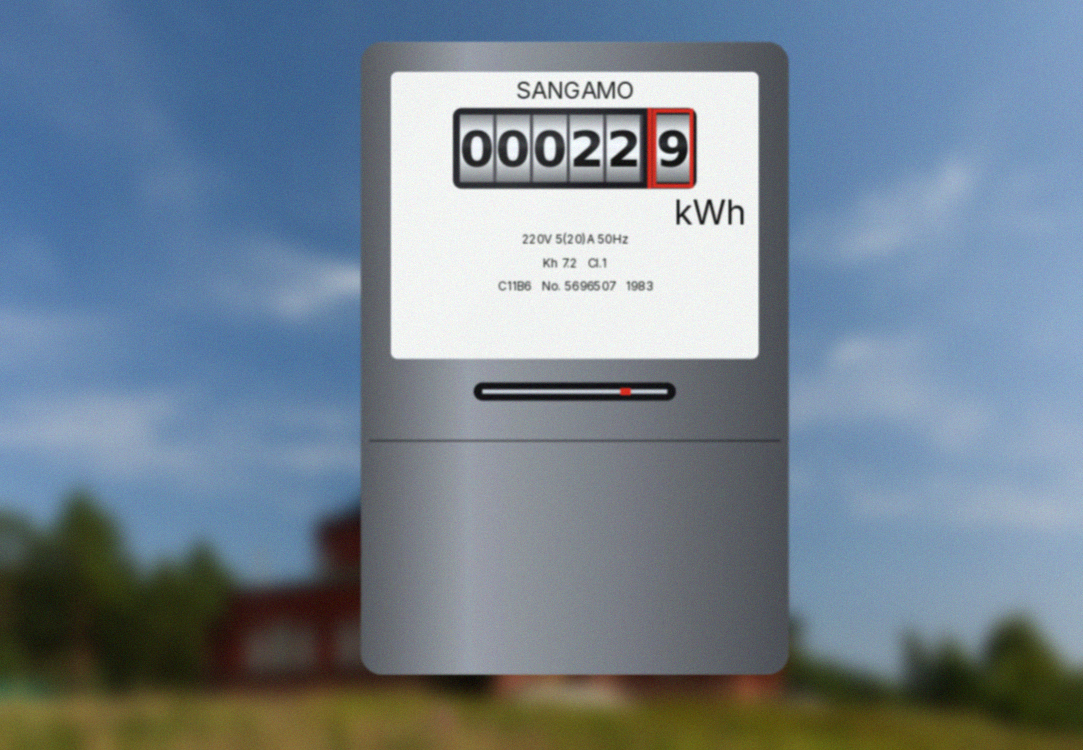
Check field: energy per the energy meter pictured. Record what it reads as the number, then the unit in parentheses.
22.9 (kWh)
